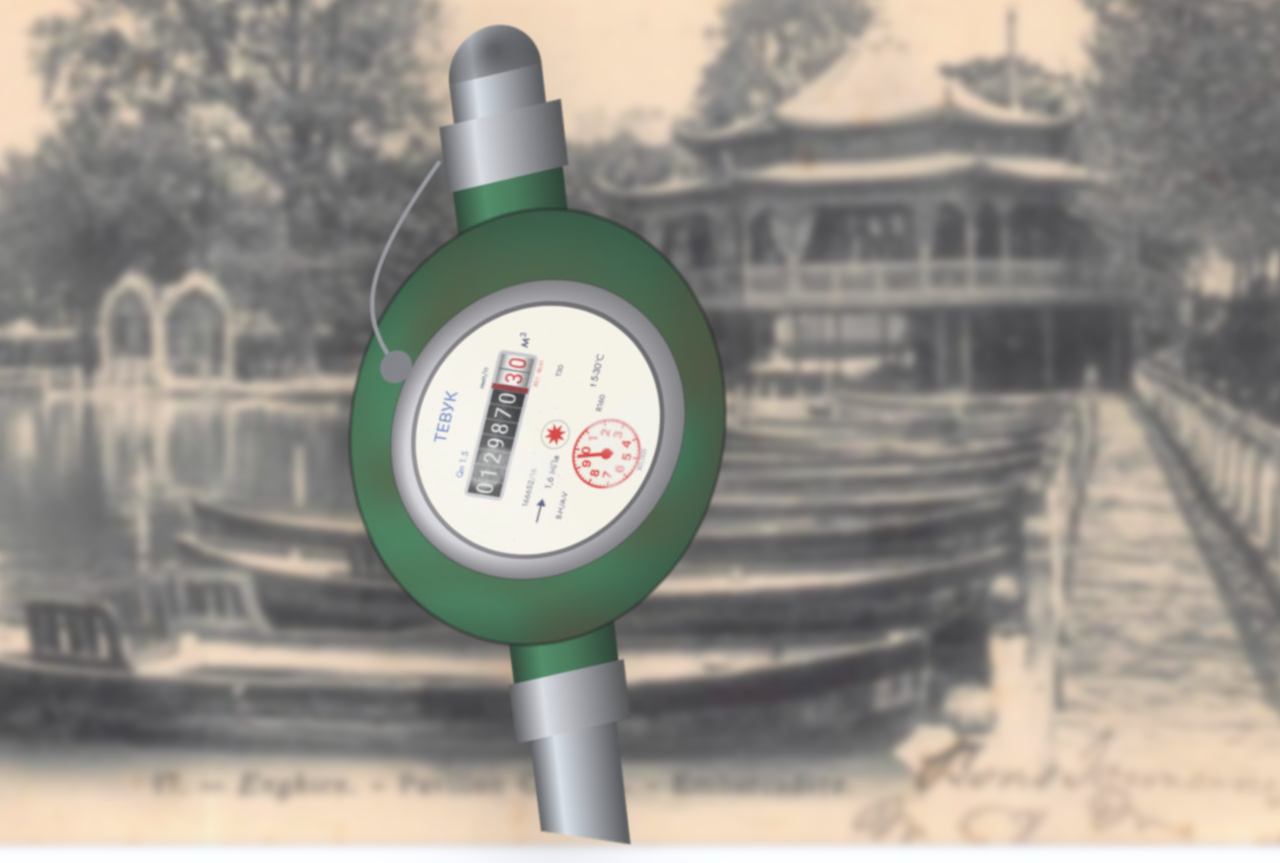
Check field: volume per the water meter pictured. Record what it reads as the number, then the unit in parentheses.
129870.299 (m³)
